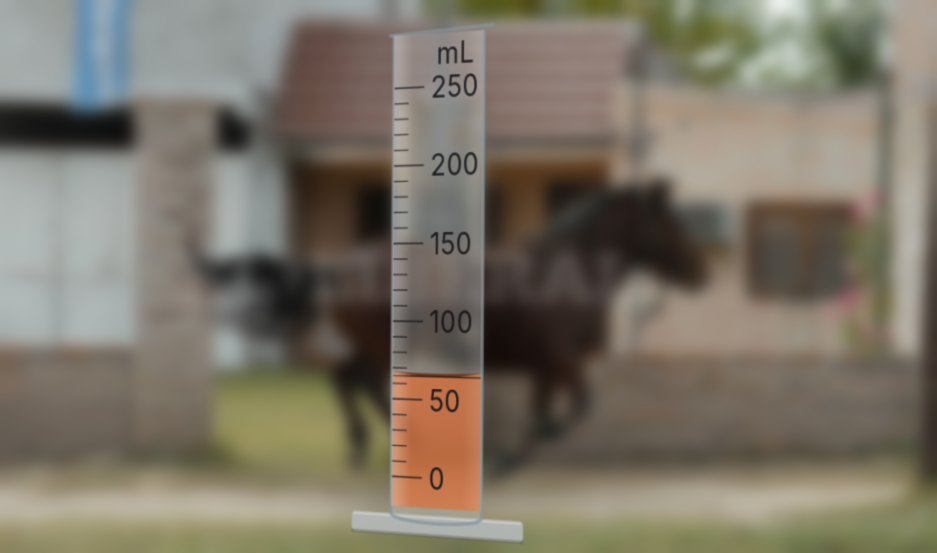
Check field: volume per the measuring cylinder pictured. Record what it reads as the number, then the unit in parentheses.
65 (mL)
